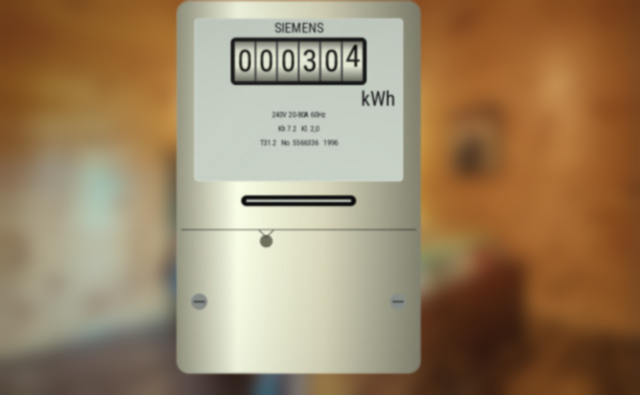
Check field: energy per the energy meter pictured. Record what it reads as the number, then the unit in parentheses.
304 (kWh)
